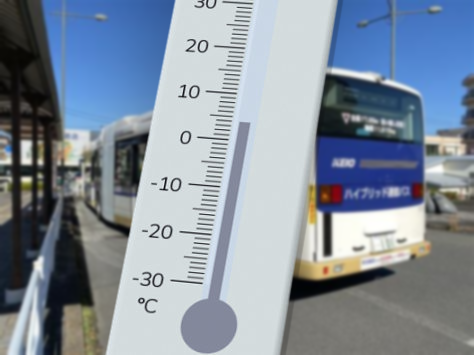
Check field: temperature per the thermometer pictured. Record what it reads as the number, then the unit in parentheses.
4 (°C)
